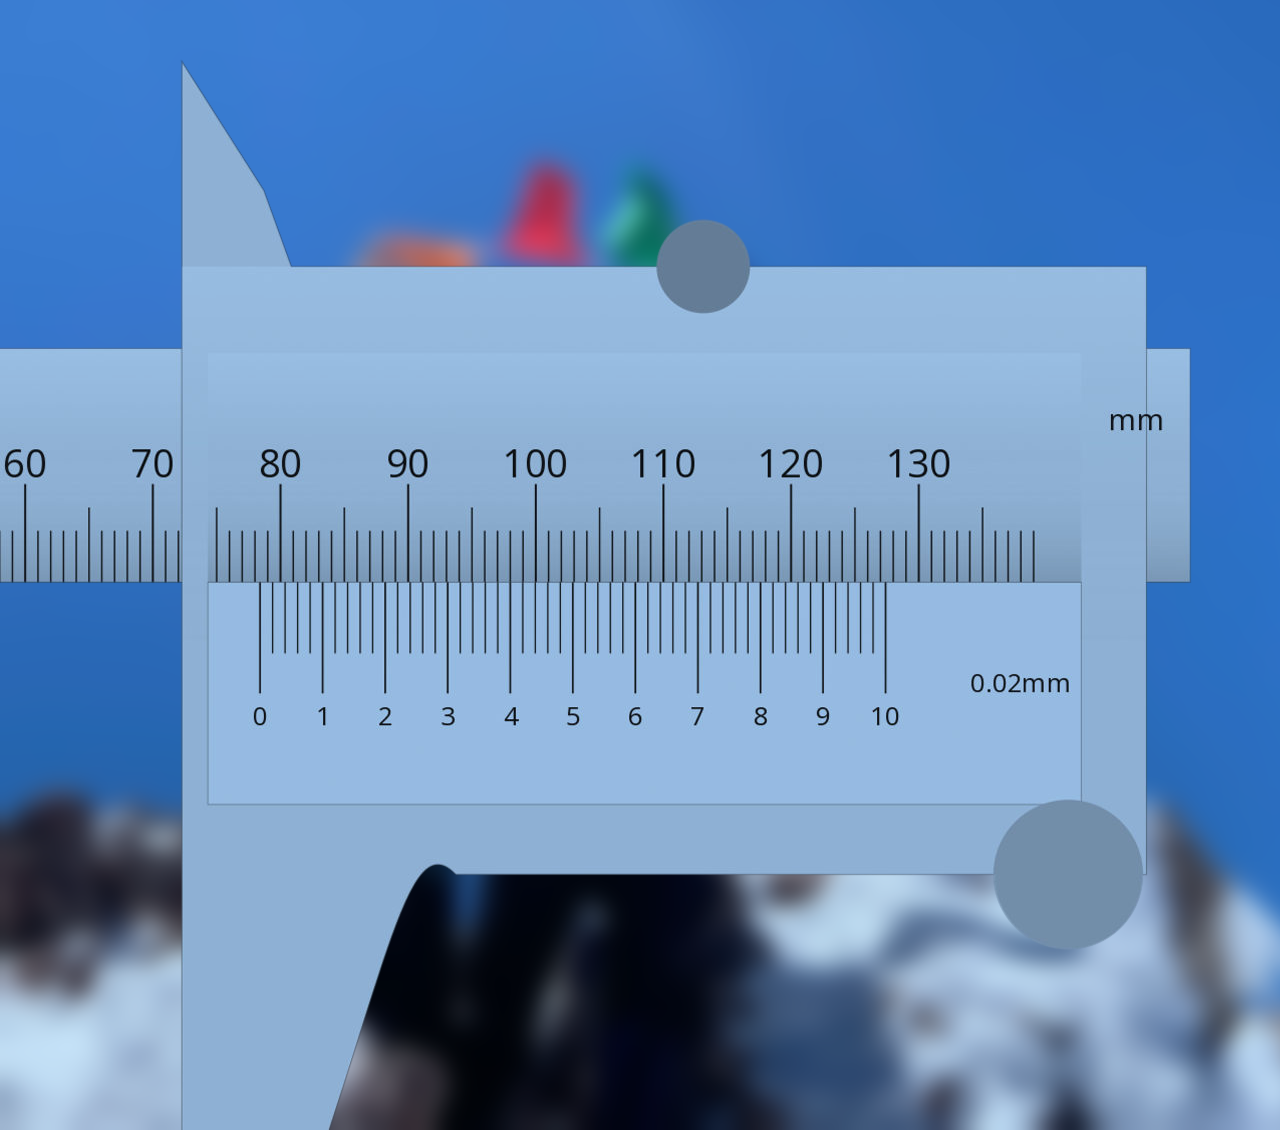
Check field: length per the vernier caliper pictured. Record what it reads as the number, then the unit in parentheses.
78.4 (mm)
